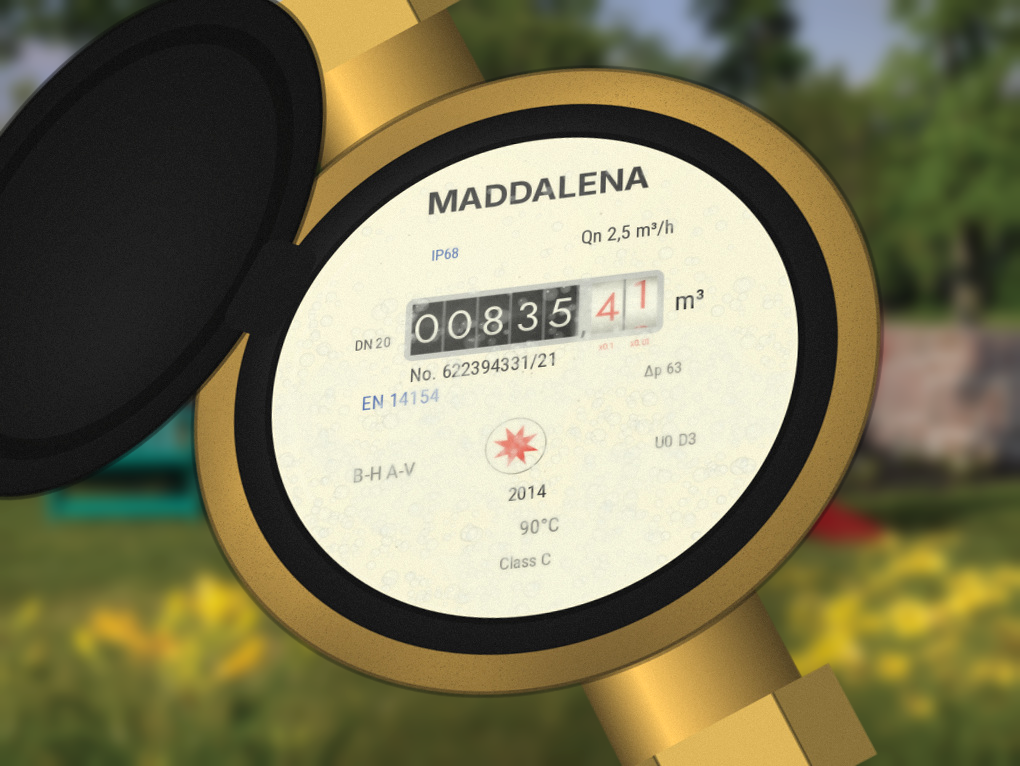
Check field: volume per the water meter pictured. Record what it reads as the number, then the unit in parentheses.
835.41 (m³)
